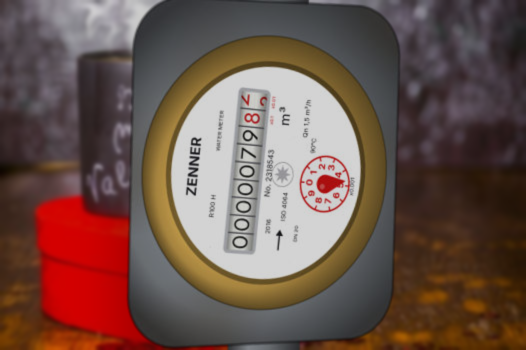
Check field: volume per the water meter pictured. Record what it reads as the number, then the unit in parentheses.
79.824 (m³)
